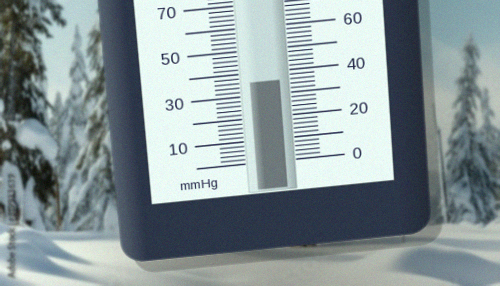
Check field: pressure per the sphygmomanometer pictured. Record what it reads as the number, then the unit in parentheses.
36 (mmHg)
